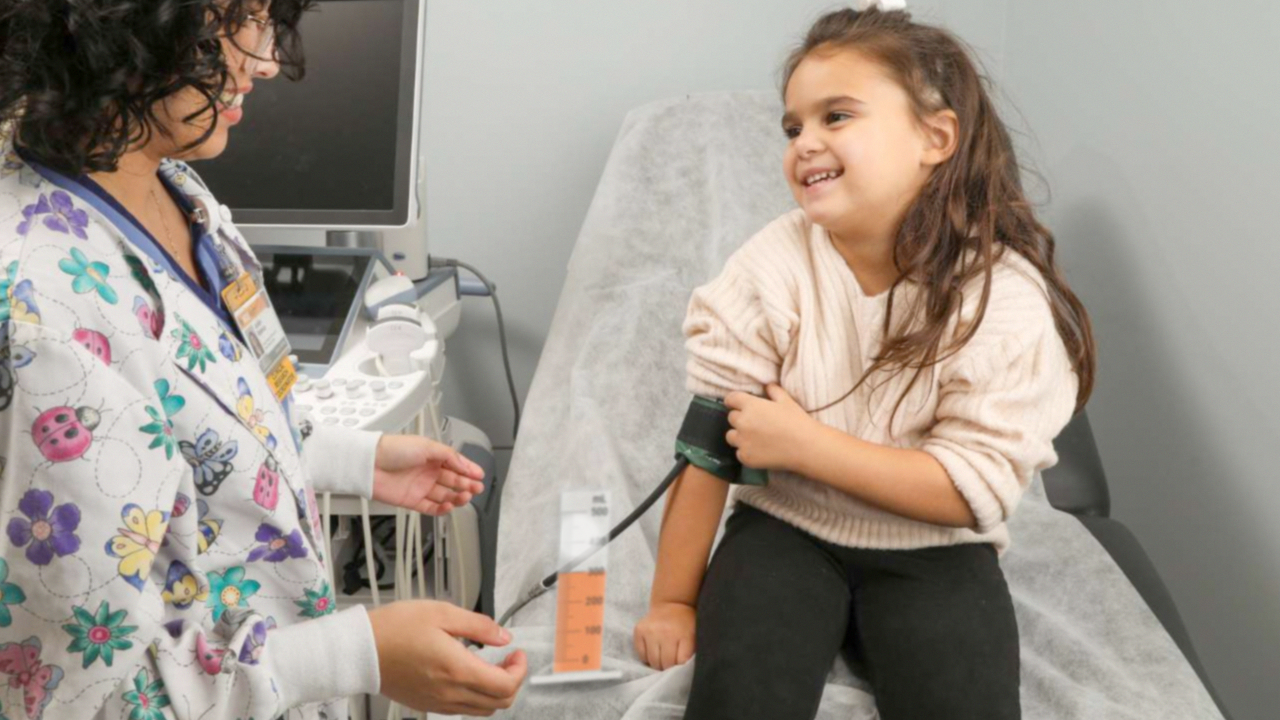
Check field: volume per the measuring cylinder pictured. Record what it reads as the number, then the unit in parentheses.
300 (mL)
